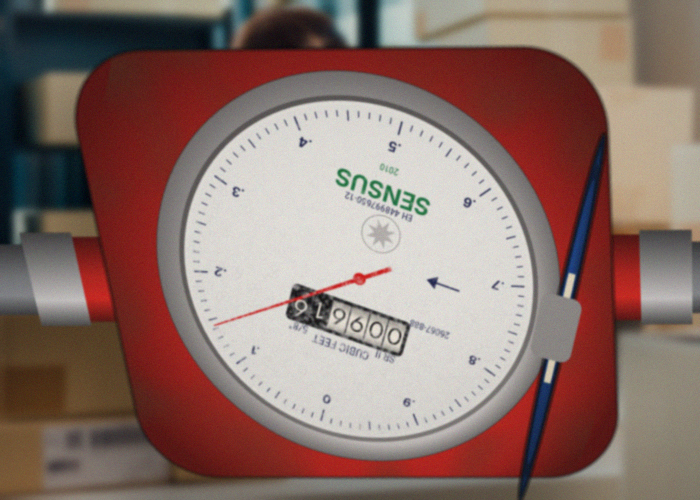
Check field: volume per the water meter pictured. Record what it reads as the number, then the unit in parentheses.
9616.14 (ft³)
